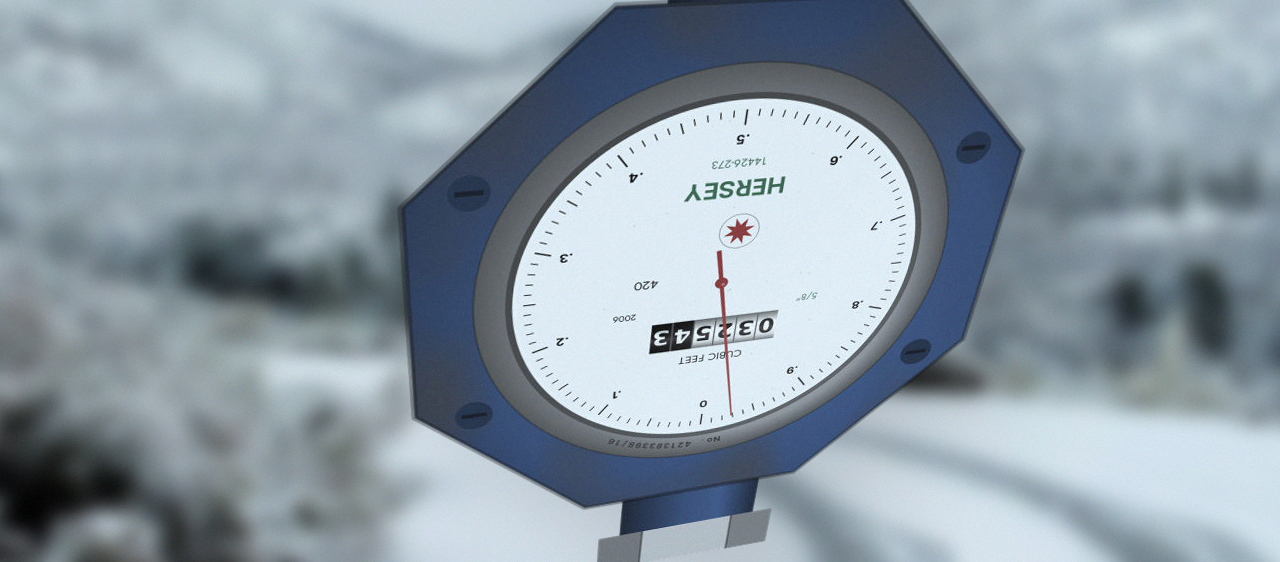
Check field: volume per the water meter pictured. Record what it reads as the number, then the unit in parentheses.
32542.97 (ft³)
